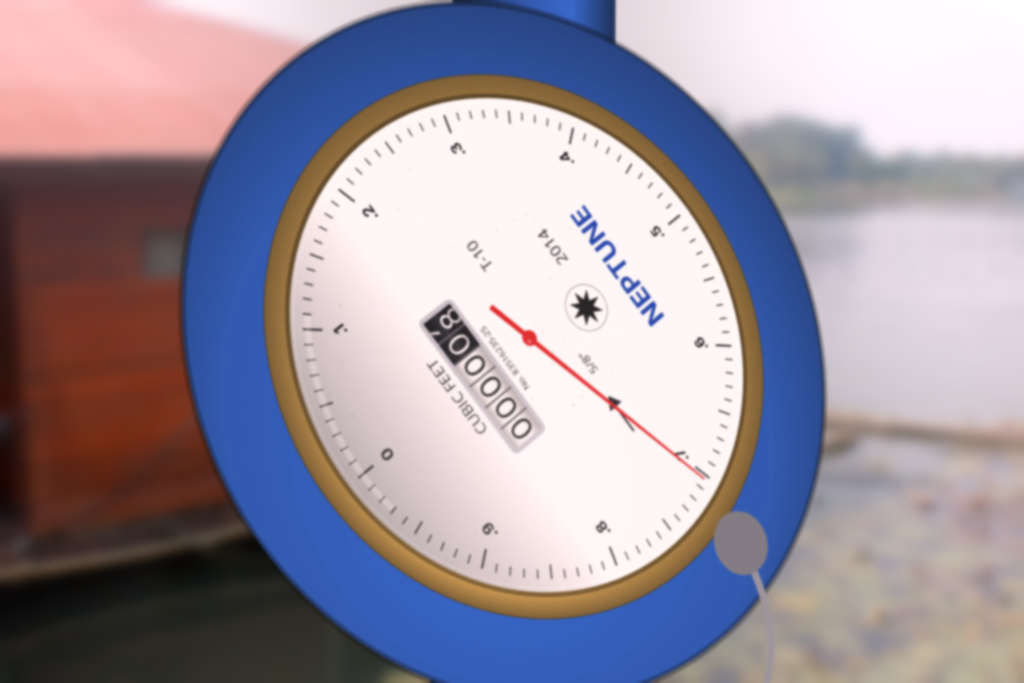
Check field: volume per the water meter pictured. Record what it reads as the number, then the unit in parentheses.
7.70 (ft³)
